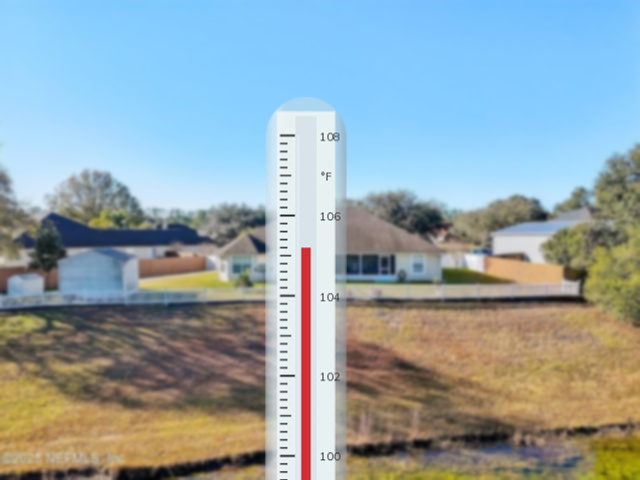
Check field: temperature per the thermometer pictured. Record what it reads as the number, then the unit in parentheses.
105.2 (°F)
